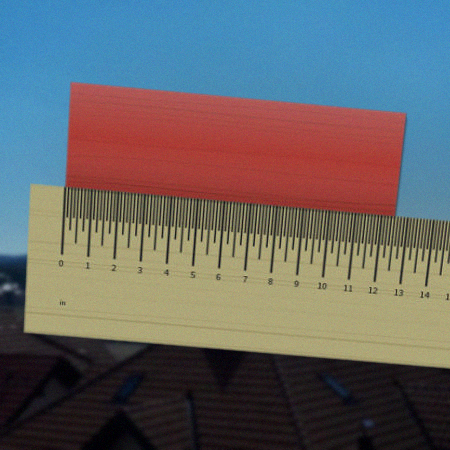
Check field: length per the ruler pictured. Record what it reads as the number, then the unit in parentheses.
12.5 (in)
